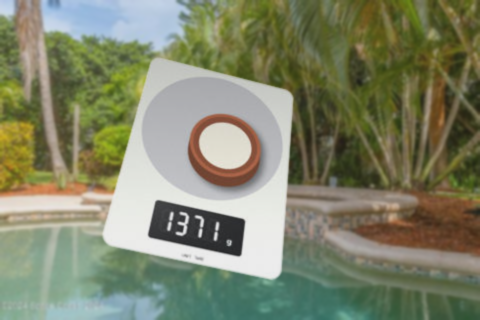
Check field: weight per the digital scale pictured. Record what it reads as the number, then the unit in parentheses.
1371 (g)
